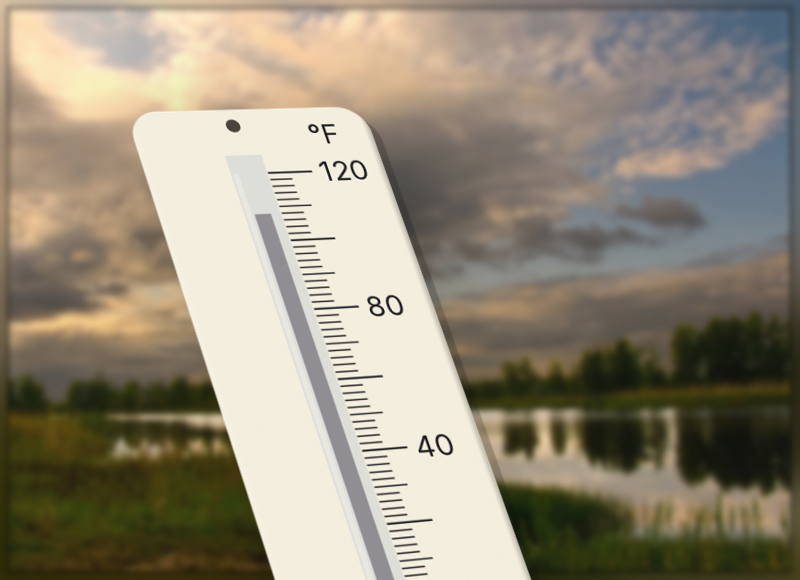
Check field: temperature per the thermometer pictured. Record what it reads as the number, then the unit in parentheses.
108 (°F)
